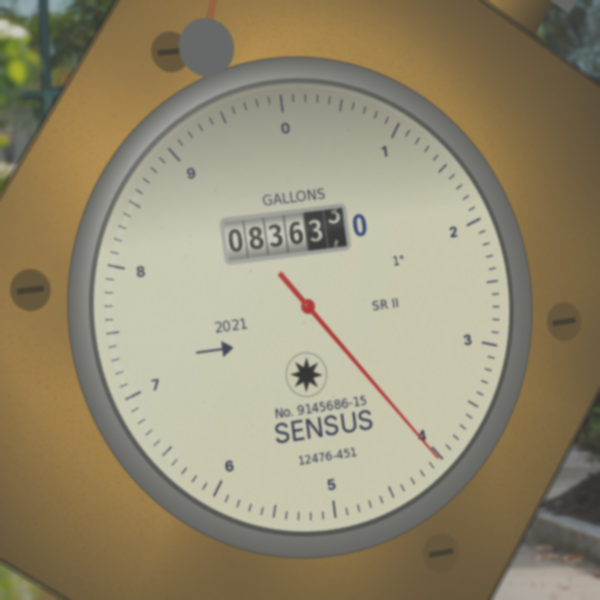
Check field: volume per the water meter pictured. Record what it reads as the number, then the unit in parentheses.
836334.0 (gal)
